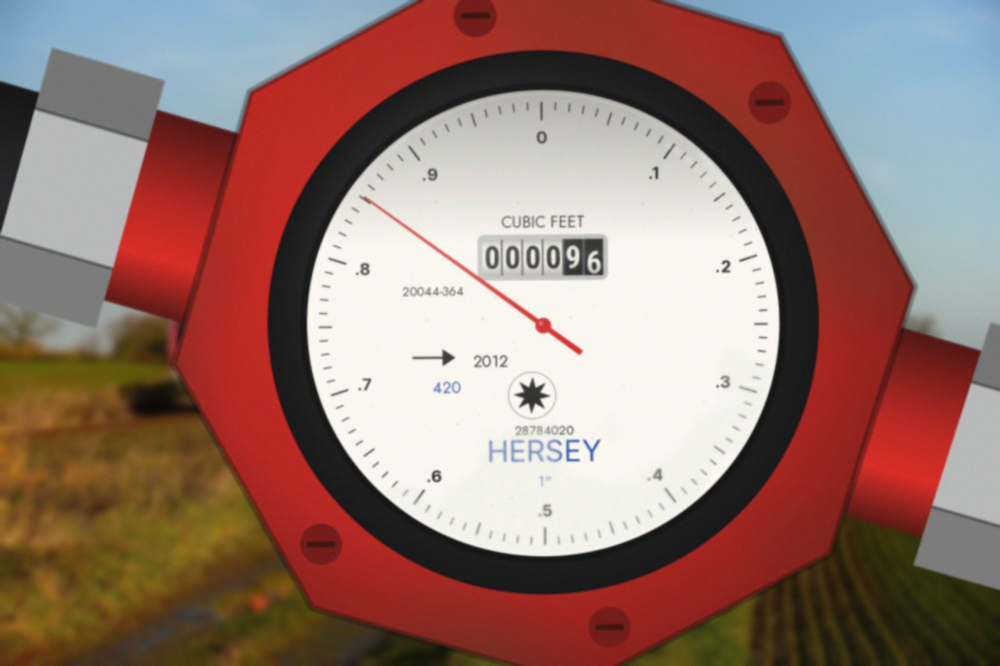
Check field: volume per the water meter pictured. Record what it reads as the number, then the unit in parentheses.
95.85 (ft³)
